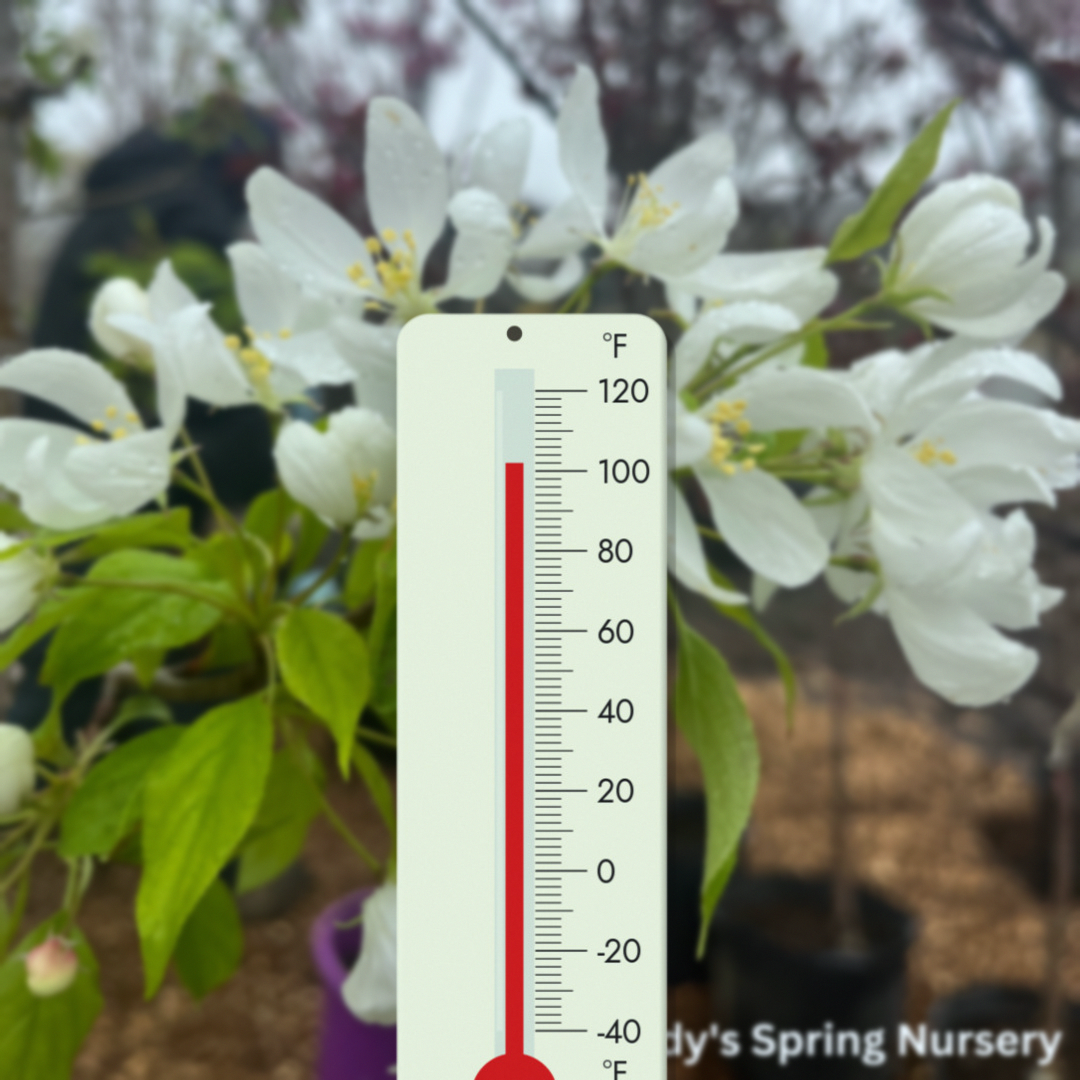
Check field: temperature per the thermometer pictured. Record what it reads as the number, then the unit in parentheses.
102 (°F)
